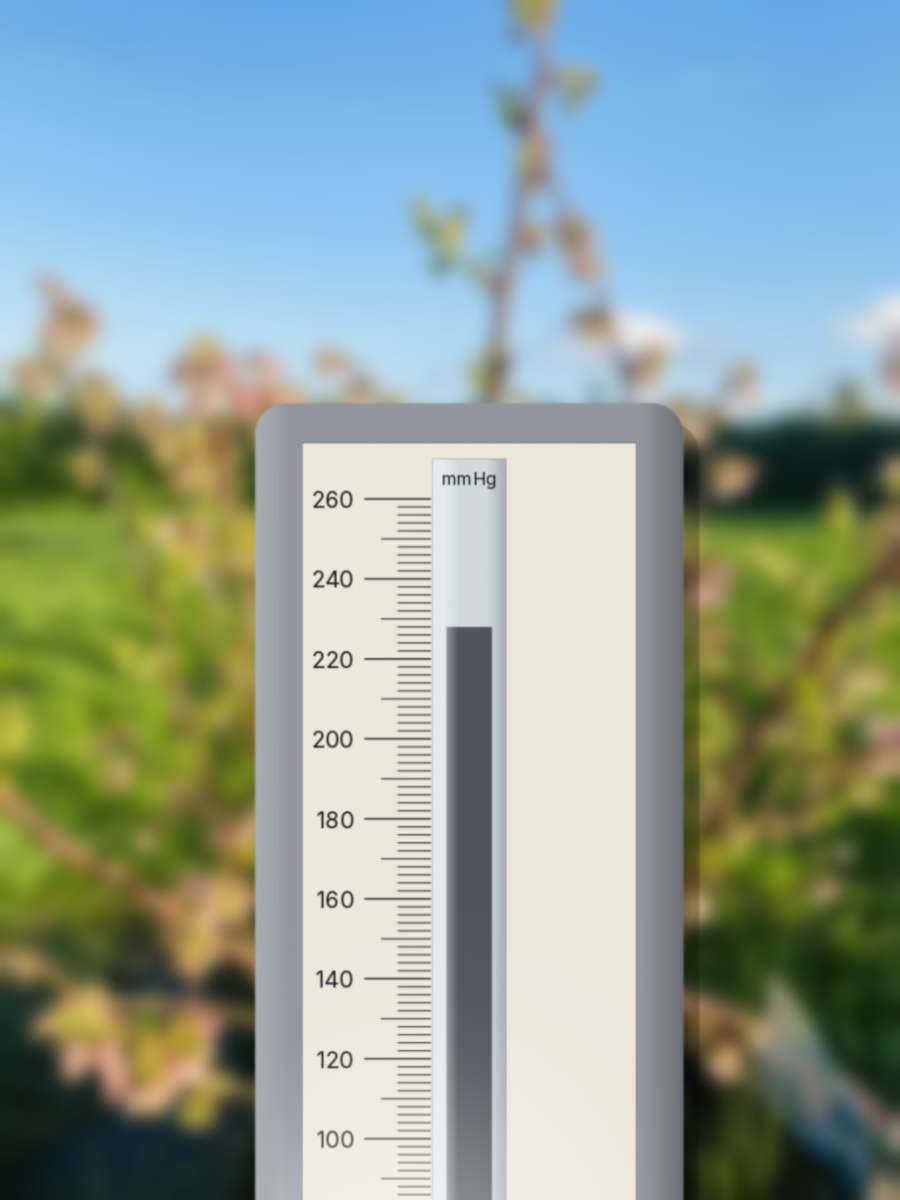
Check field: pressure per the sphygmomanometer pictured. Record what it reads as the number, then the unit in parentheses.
228 (mmHg)
